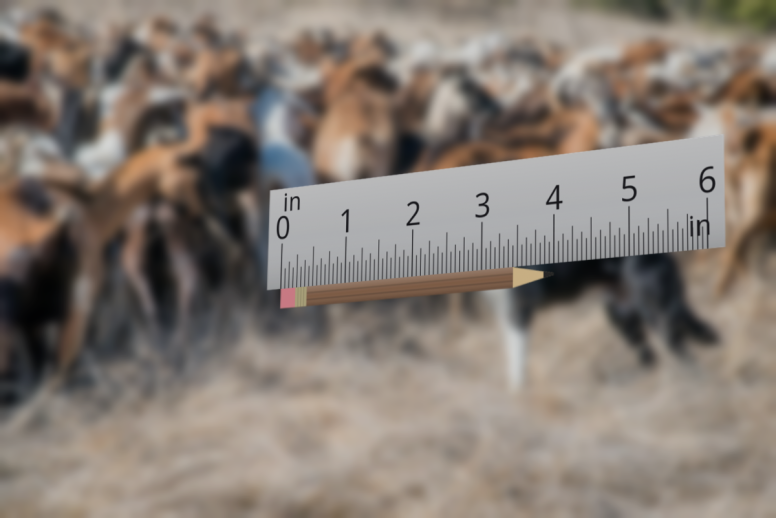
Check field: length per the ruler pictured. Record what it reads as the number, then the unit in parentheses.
4 (in)
